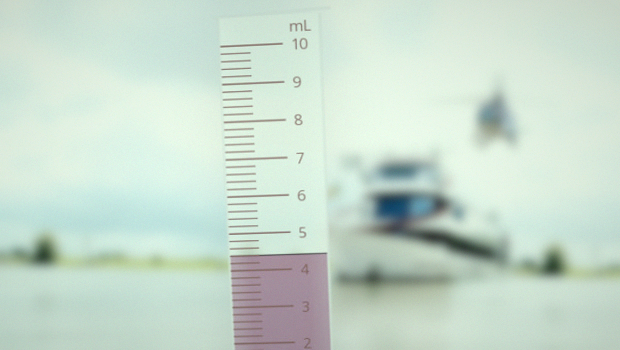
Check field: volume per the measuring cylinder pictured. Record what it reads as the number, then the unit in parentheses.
4.4 (mL)
